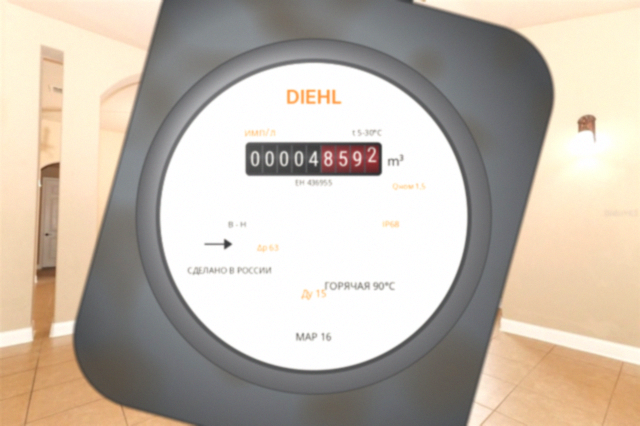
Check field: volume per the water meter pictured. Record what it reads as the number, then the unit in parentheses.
4.8592 (m³)
